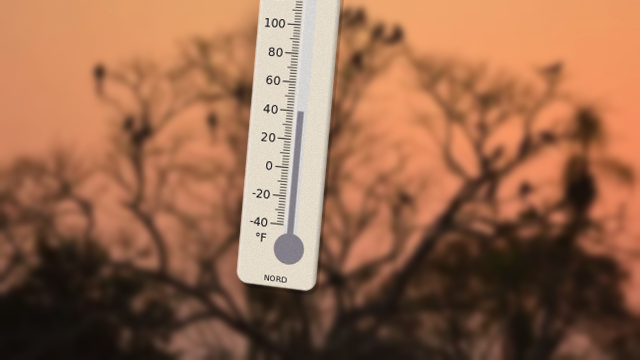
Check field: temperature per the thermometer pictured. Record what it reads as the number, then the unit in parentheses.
40 (°F)
